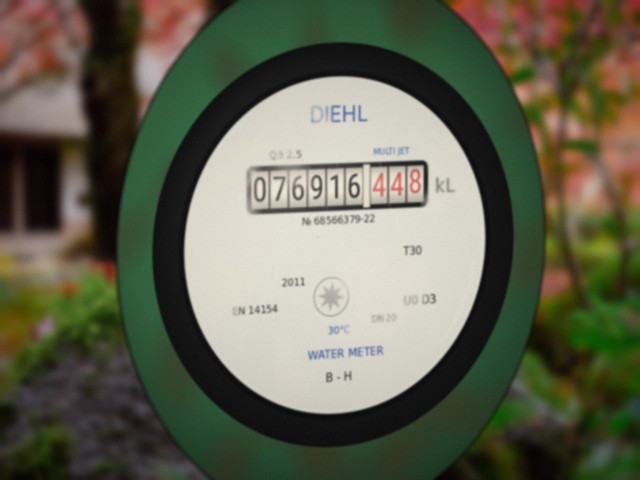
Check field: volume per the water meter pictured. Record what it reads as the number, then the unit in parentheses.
76916.448 (kL)
